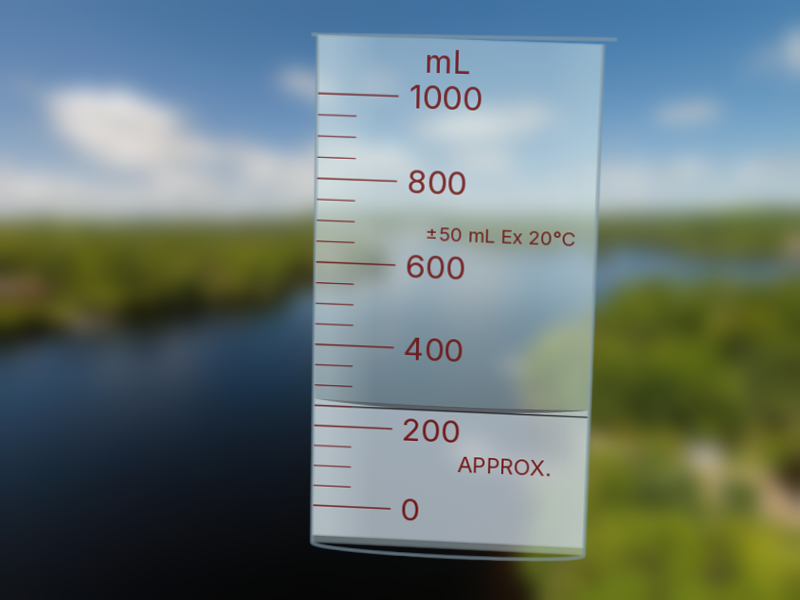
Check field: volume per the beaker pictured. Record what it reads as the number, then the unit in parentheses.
250 (mL)
